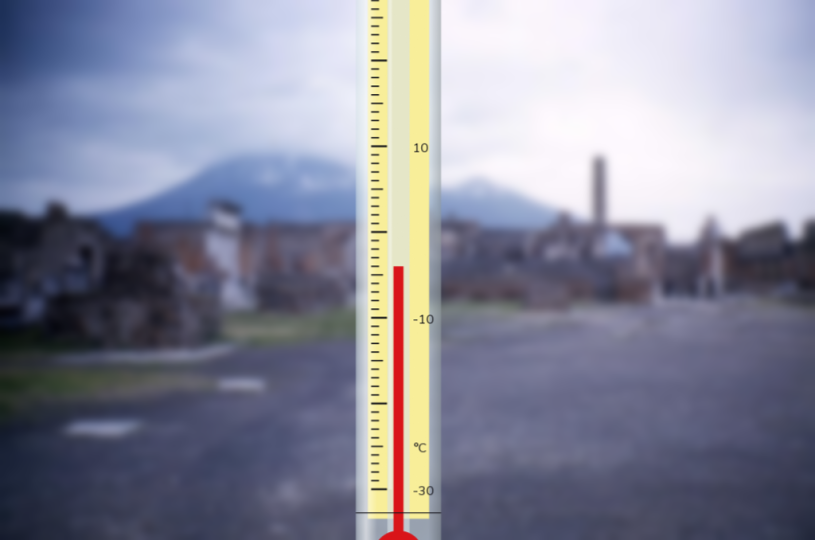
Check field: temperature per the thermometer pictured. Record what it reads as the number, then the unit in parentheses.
-4 (°C)
